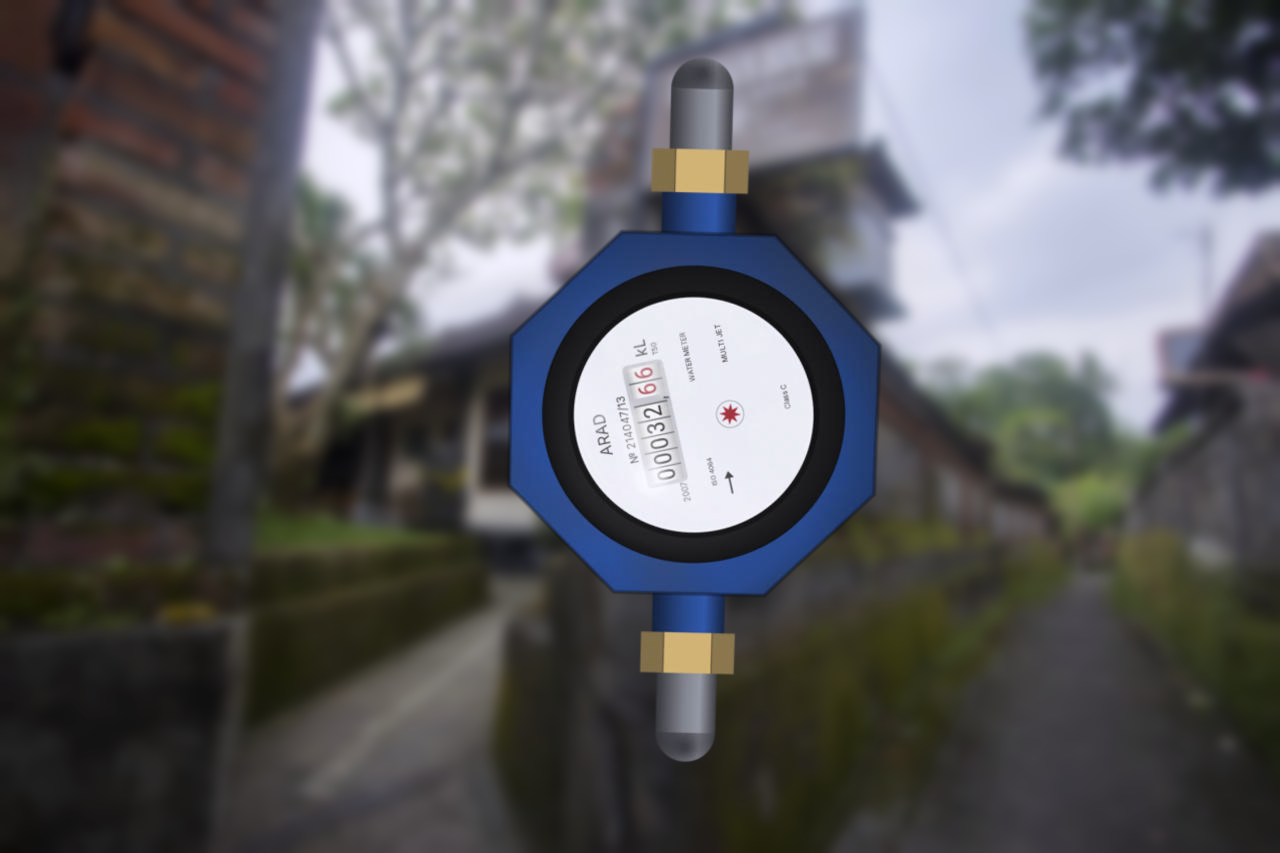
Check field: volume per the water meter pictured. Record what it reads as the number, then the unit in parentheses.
32.66 (kL)
